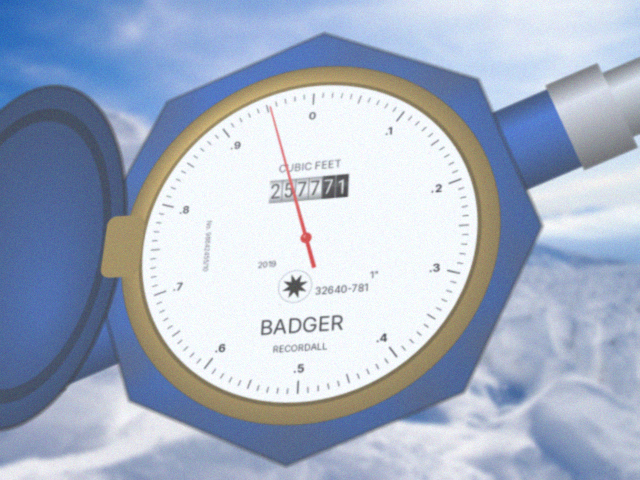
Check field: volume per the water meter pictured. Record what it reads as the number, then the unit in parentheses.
257770.95 (ft³)
